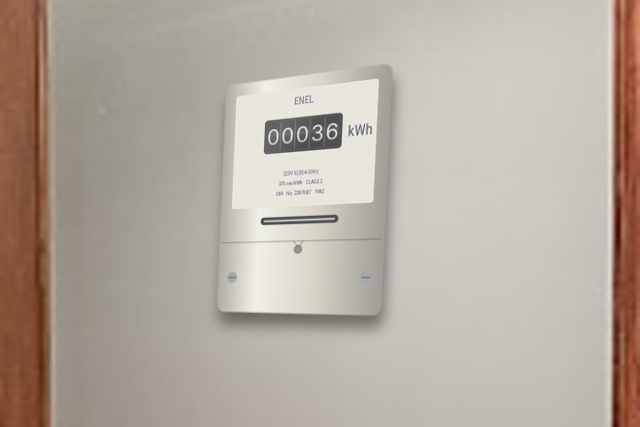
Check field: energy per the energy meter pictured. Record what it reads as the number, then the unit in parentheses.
36 (kWh)
